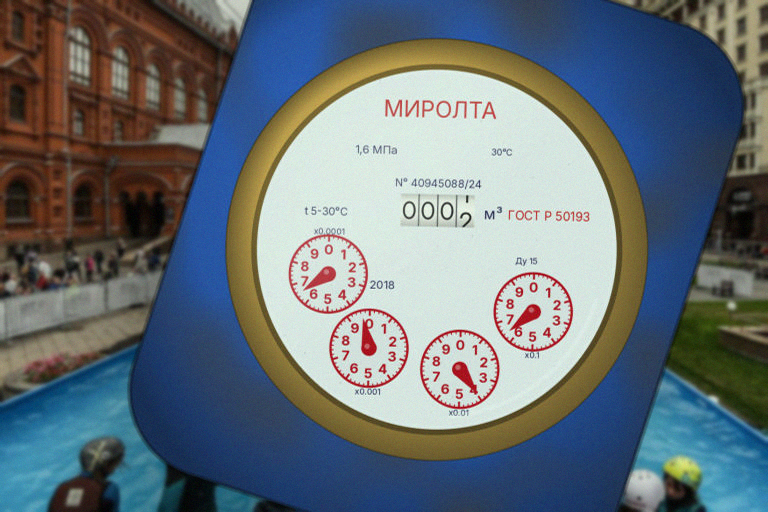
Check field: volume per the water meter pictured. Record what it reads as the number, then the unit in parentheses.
1.6396 (m³)
